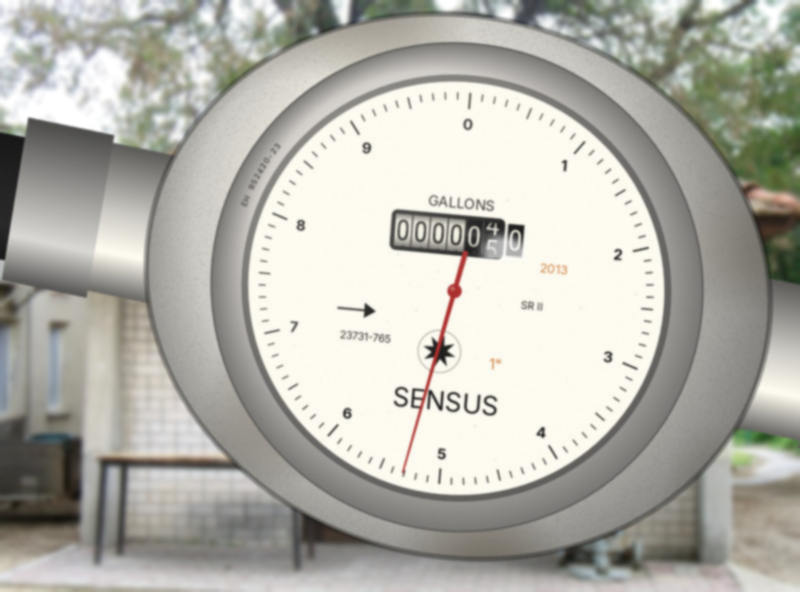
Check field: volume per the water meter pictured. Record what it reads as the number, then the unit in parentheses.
45.3 (gal)
